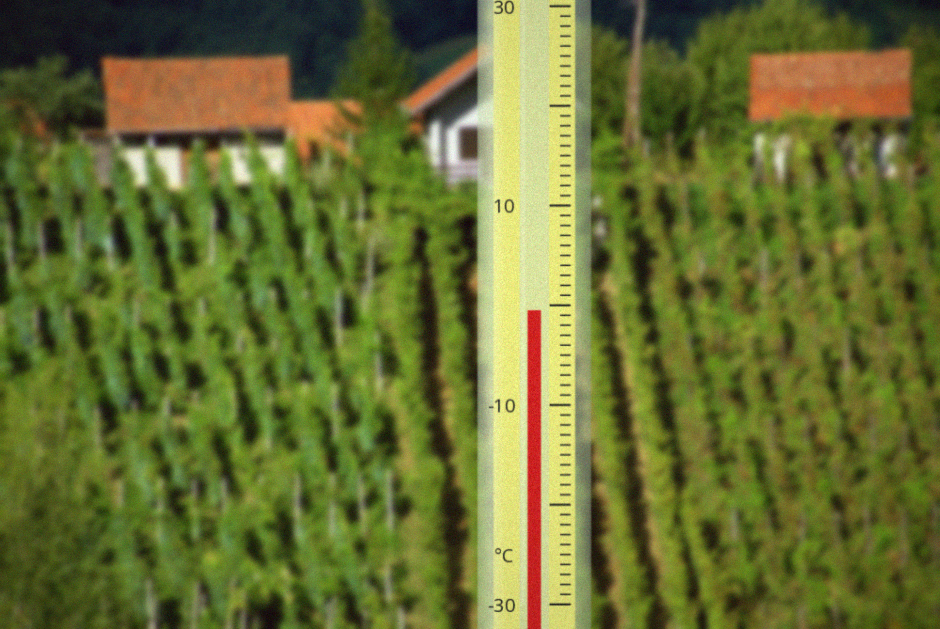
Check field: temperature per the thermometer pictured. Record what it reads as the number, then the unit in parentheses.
-0.5 (°C)
